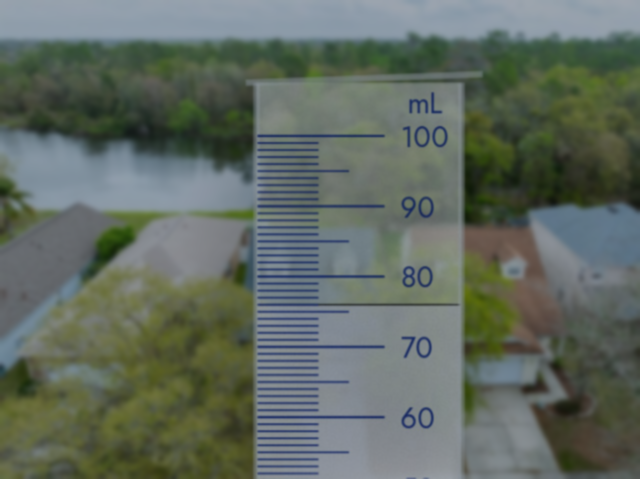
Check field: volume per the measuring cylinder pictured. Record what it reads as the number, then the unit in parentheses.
76 (mL)
